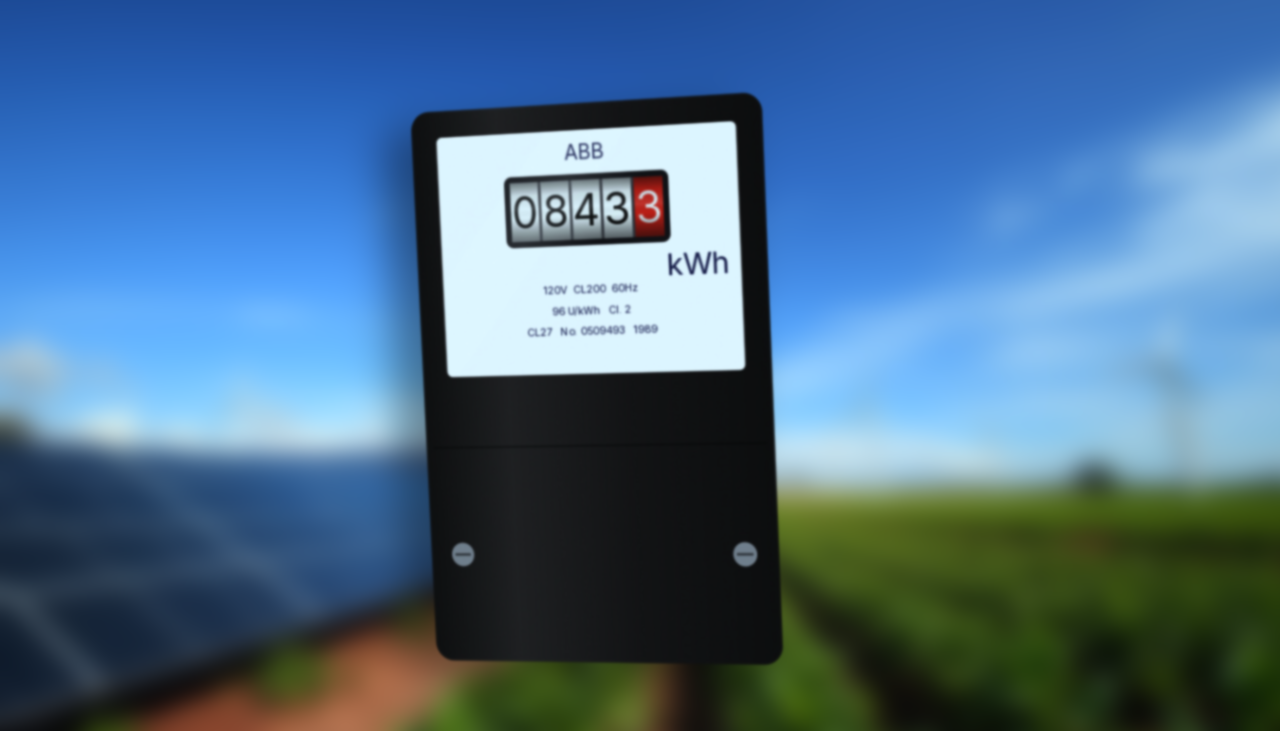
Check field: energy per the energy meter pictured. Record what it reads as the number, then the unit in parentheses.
843.3 (kWh)
